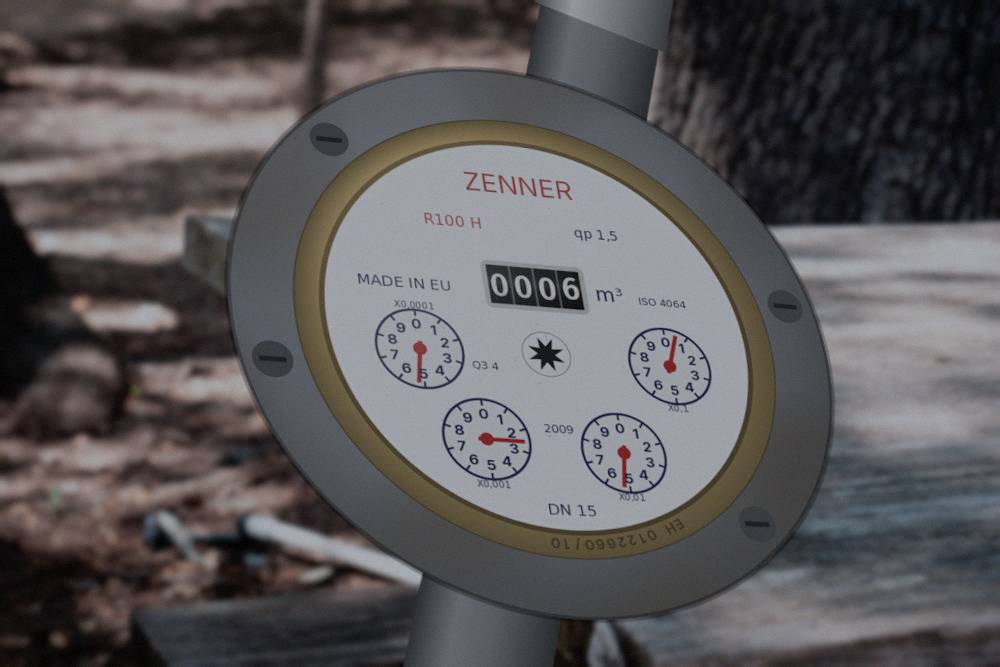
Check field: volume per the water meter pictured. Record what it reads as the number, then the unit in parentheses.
6.0525 (m³)
